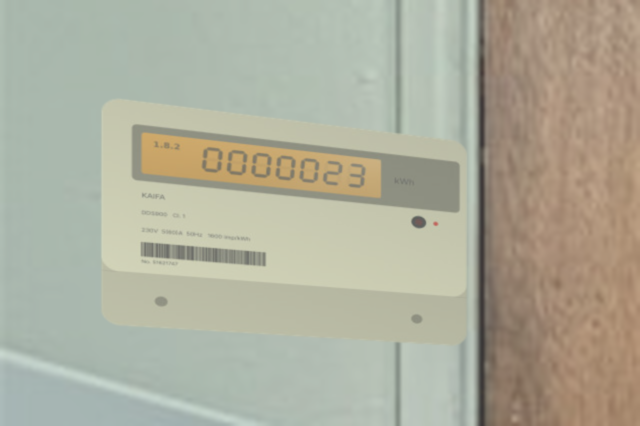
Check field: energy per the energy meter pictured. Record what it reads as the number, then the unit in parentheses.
23 (kWh)
